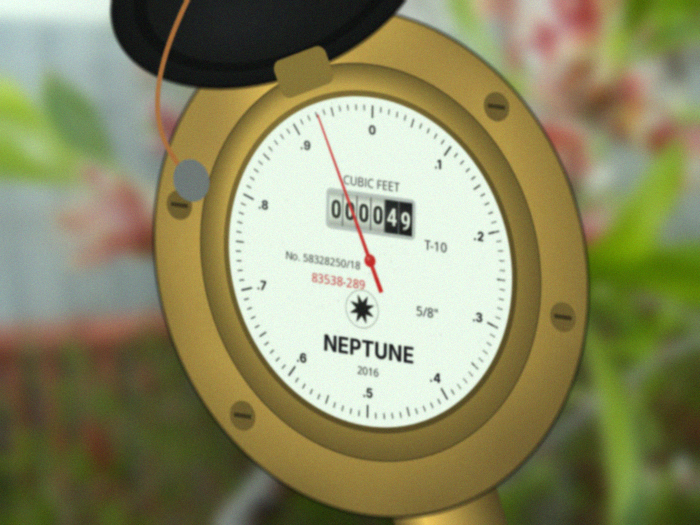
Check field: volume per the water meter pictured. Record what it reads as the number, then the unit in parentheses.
48.93 (ft³)
